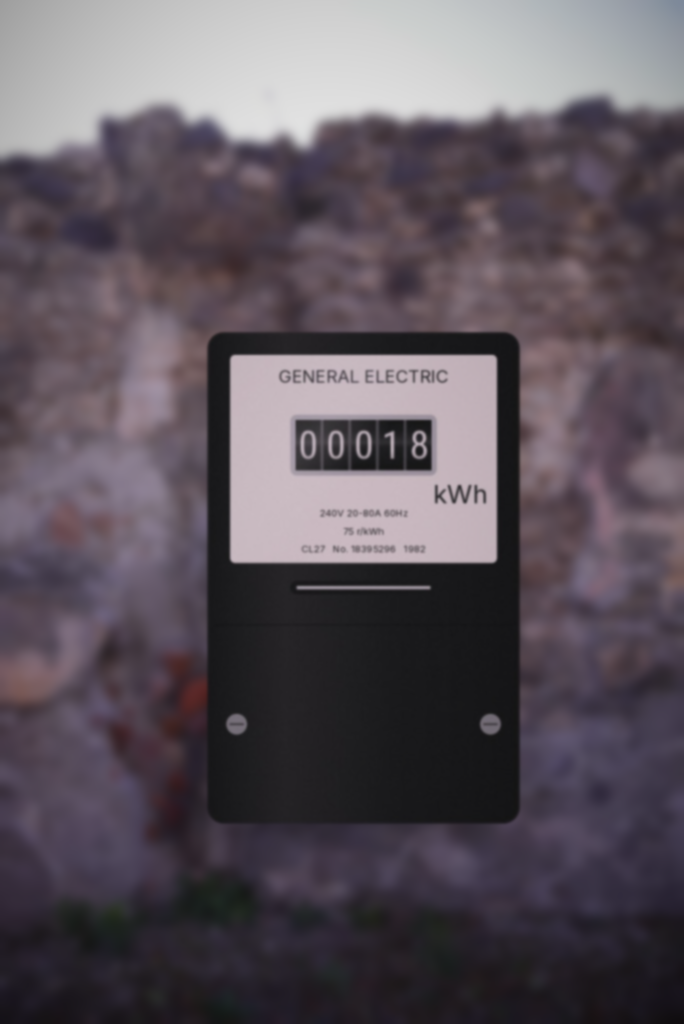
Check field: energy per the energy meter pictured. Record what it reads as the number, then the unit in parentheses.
18 (kWh)
